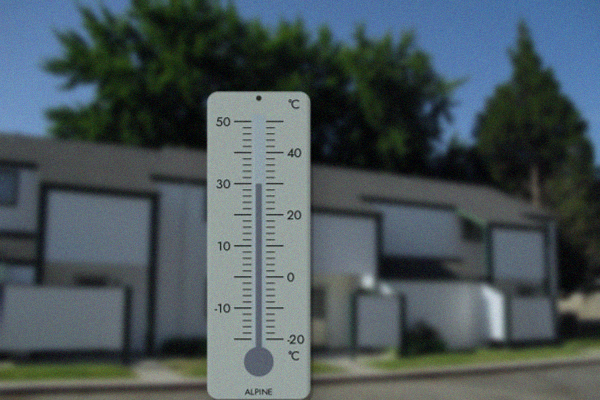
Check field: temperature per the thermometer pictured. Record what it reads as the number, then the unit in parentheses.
30 (°C)
